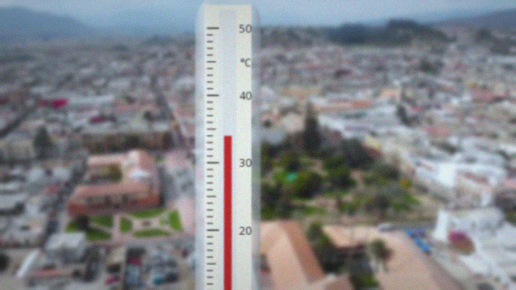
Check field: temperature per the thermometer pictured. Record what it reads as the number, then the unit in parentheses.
34 (°C)
